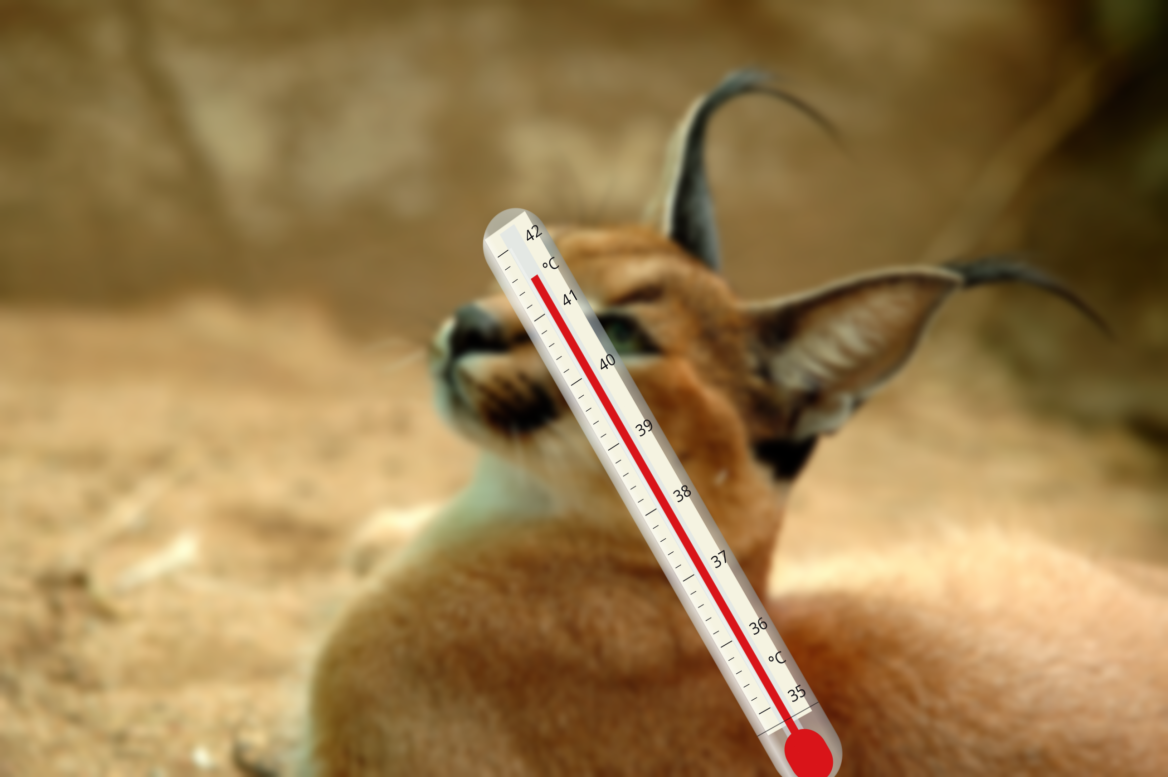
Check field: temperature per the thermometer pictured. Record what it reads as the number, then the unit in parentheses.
41.5 (°C)
